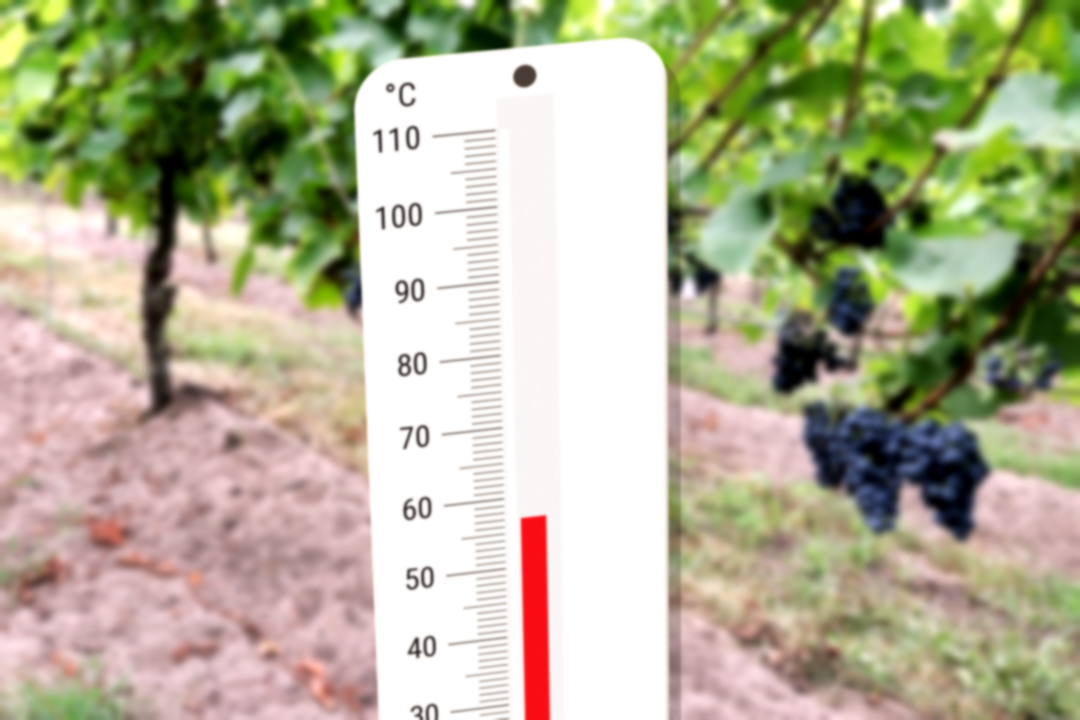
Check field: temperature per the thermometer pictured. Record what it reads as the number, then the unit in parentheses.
57 (°C)
